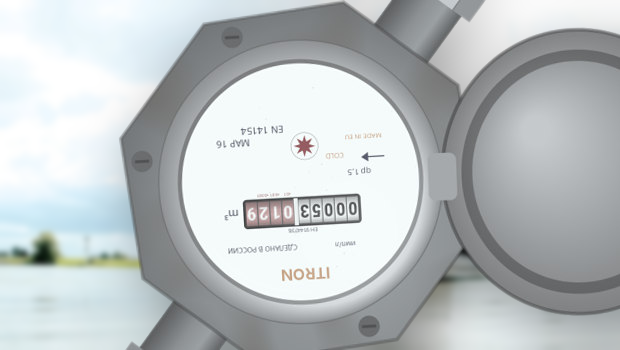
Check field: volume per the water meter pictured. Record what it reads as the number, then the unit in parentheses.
53.0129 (m³)
